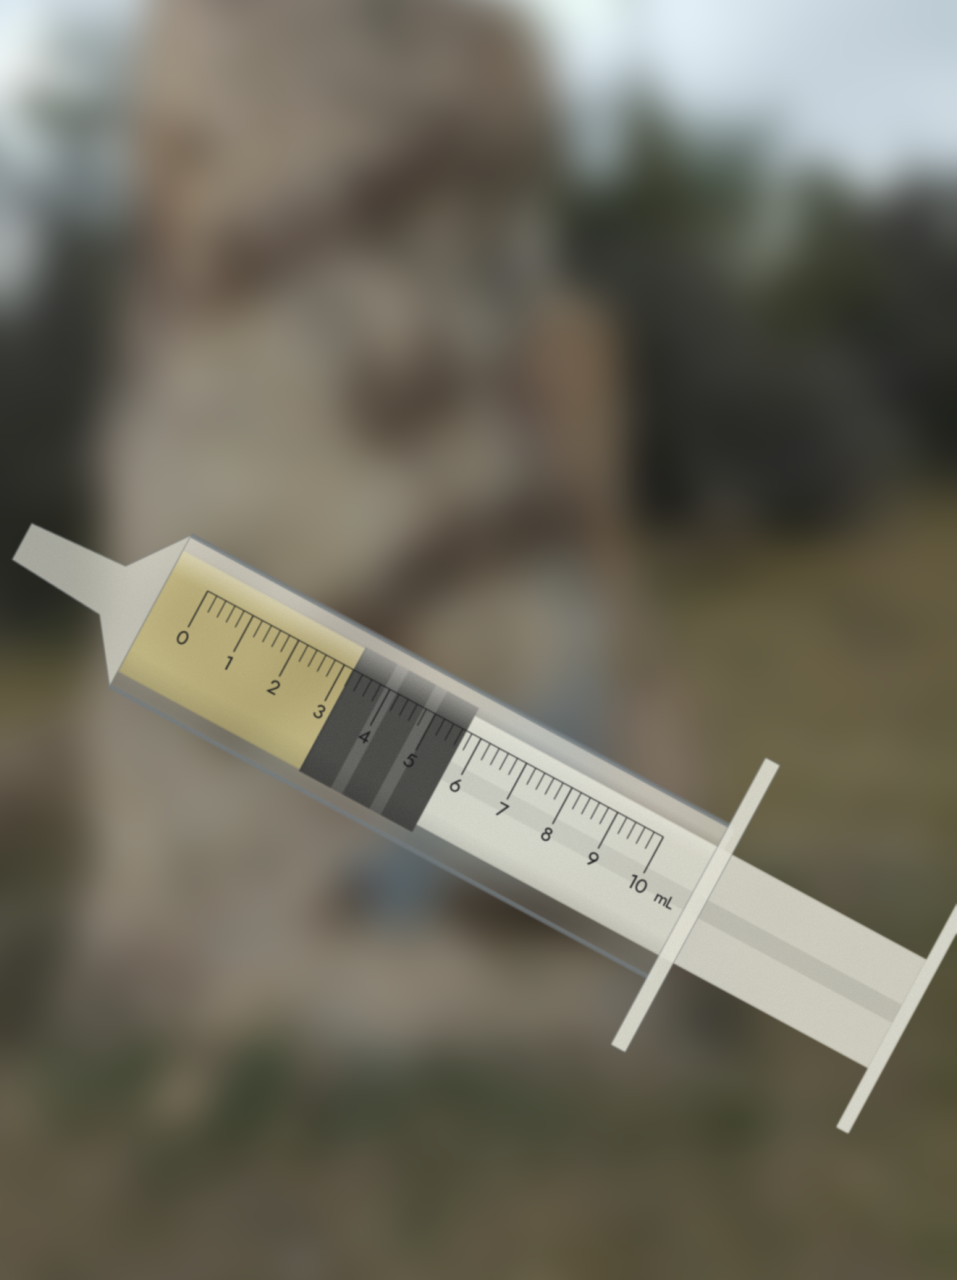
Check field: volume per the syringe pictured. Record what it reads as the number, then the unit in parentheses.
3.2 (mL)
